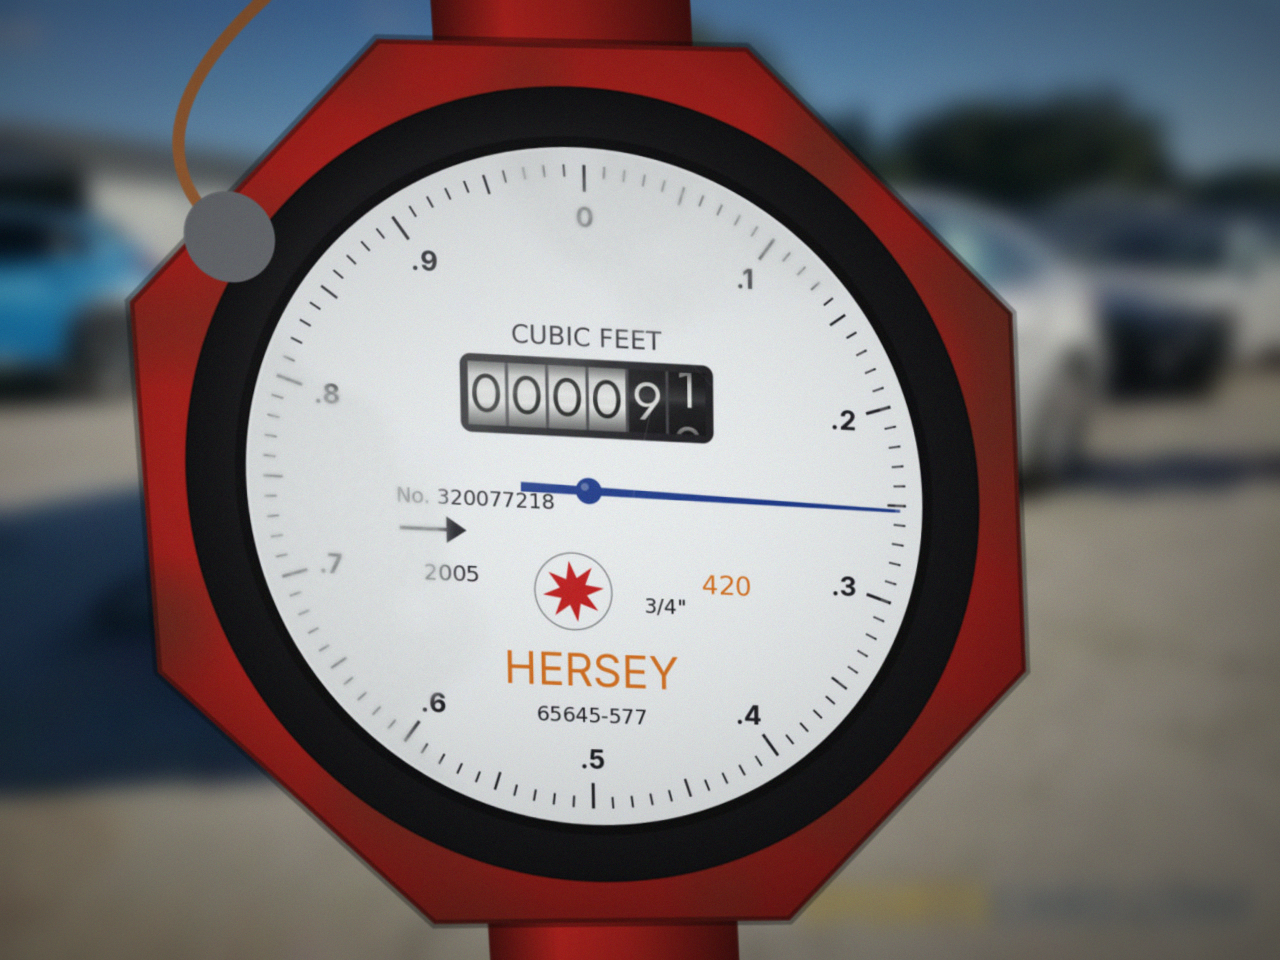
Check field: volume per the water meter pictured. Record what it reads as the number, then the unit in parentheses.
91.25 (ft³)
